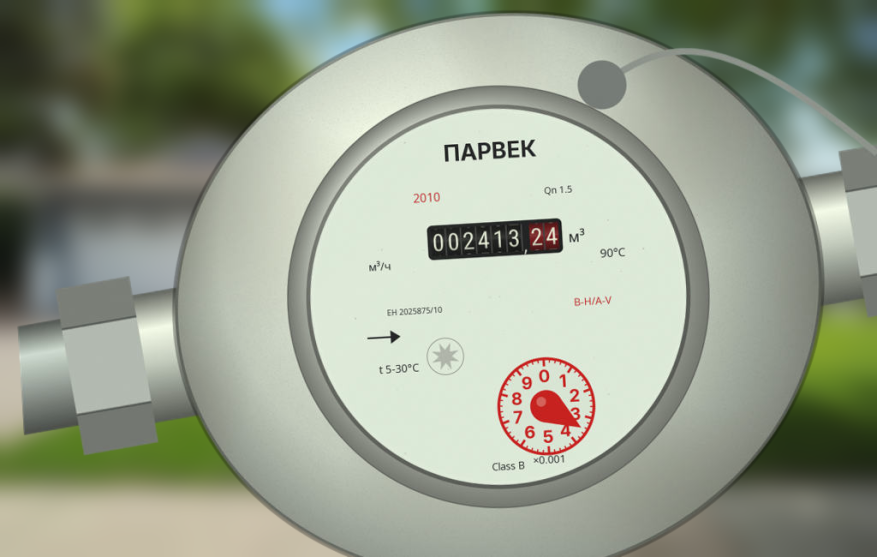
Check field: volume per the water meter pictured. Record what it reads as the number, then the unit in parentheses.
2413.243 (m³)
